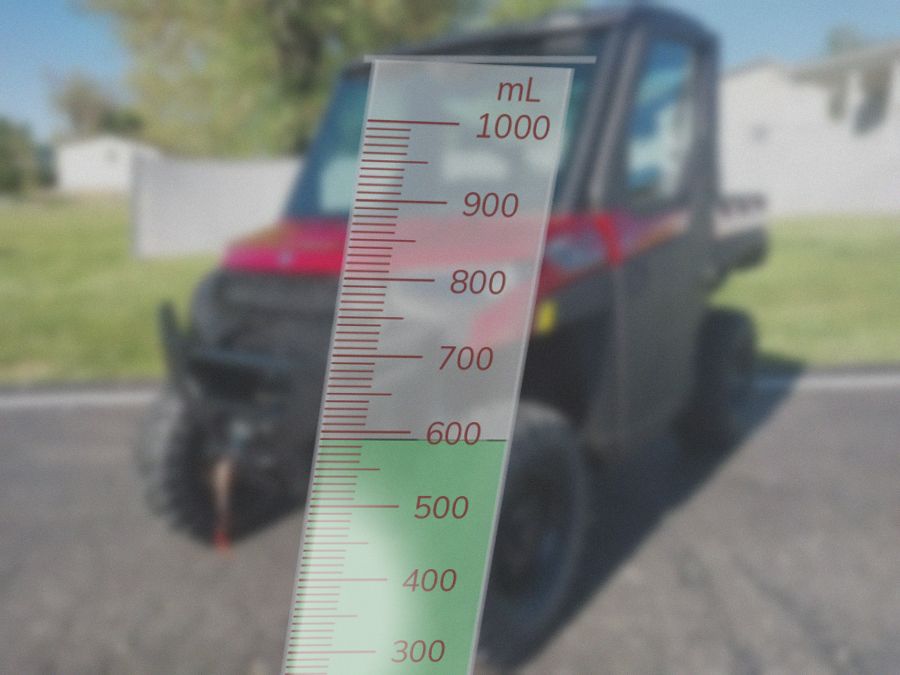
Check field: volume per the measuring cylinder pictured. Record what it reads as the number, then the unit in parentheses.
590 (mL)
